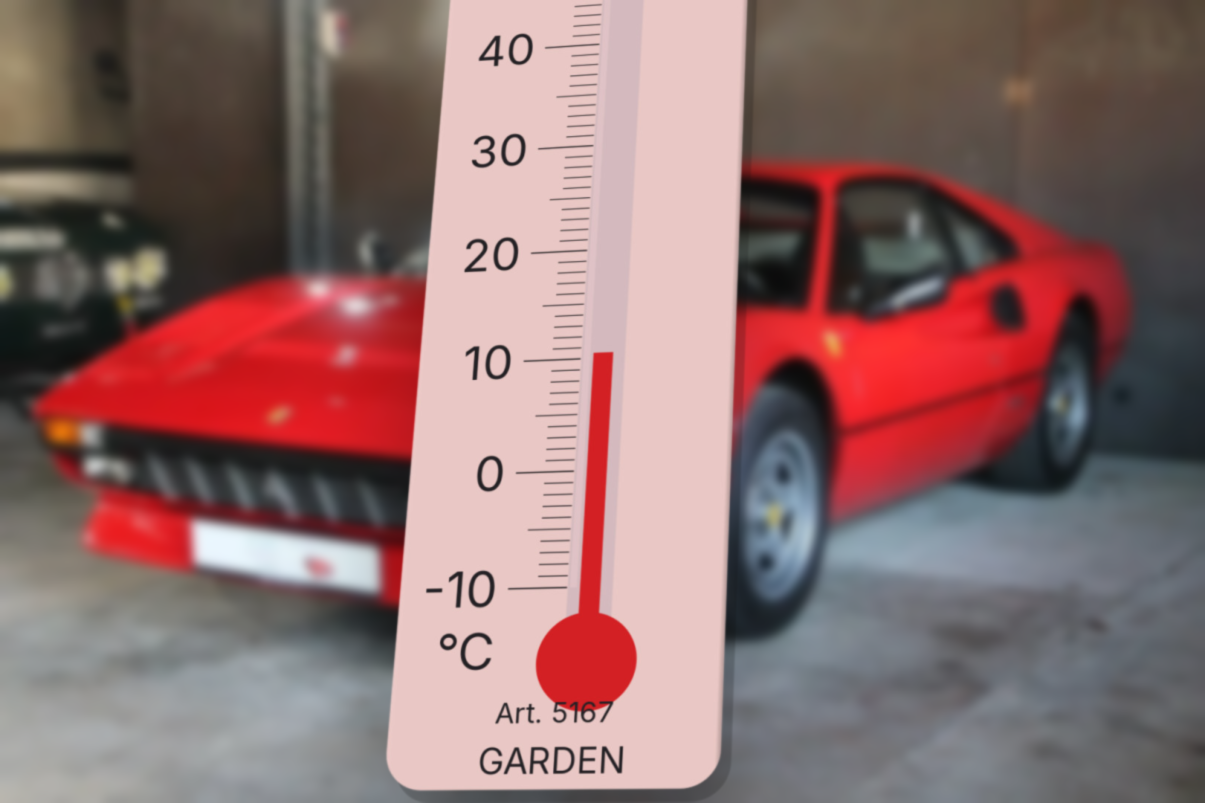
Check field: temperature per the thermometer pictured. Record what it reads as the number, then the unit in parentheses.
10.5 (°C)
